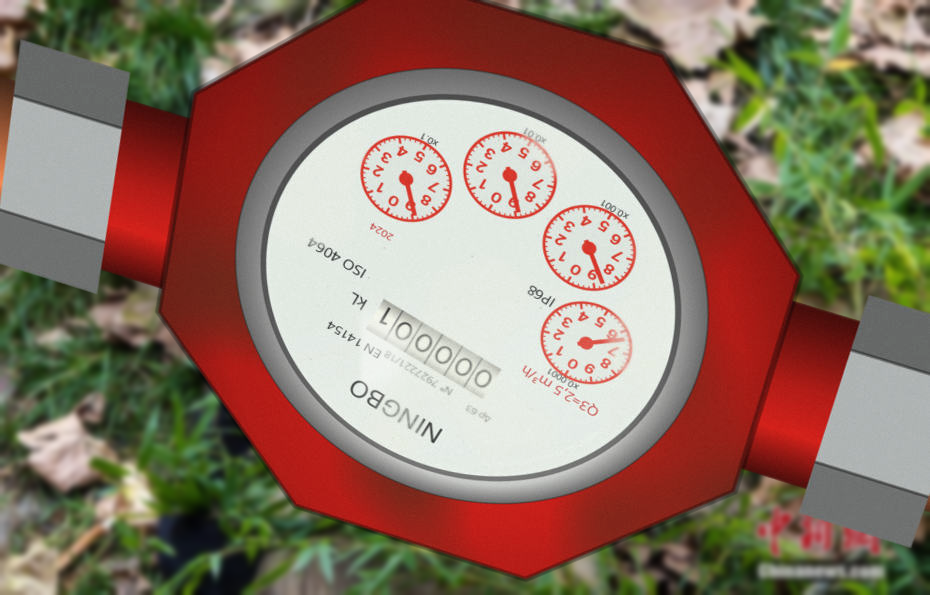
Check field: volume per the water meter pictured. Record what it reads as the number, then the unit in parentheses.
0.8886 (kL)
